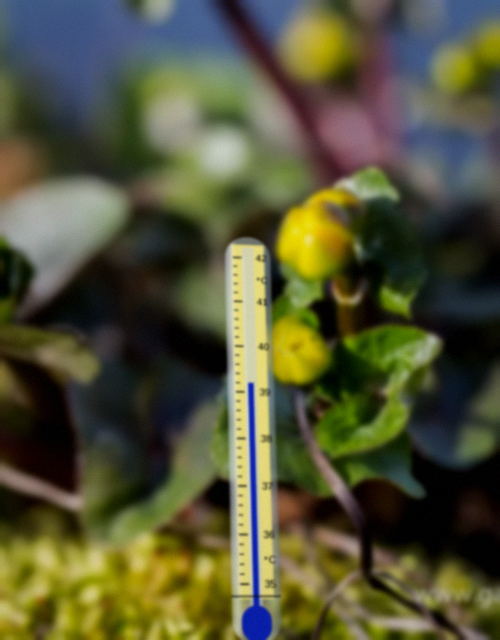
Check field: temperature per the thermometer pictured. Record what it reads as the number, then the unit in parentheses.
39.2 (°C)
